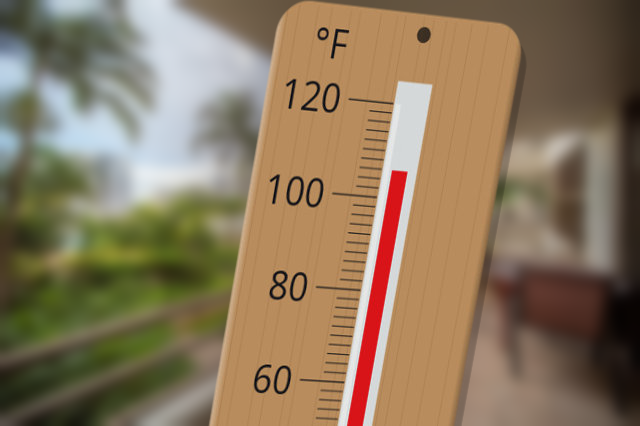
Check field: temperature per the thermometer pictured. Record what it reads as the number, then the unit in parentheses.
106 (°F)
